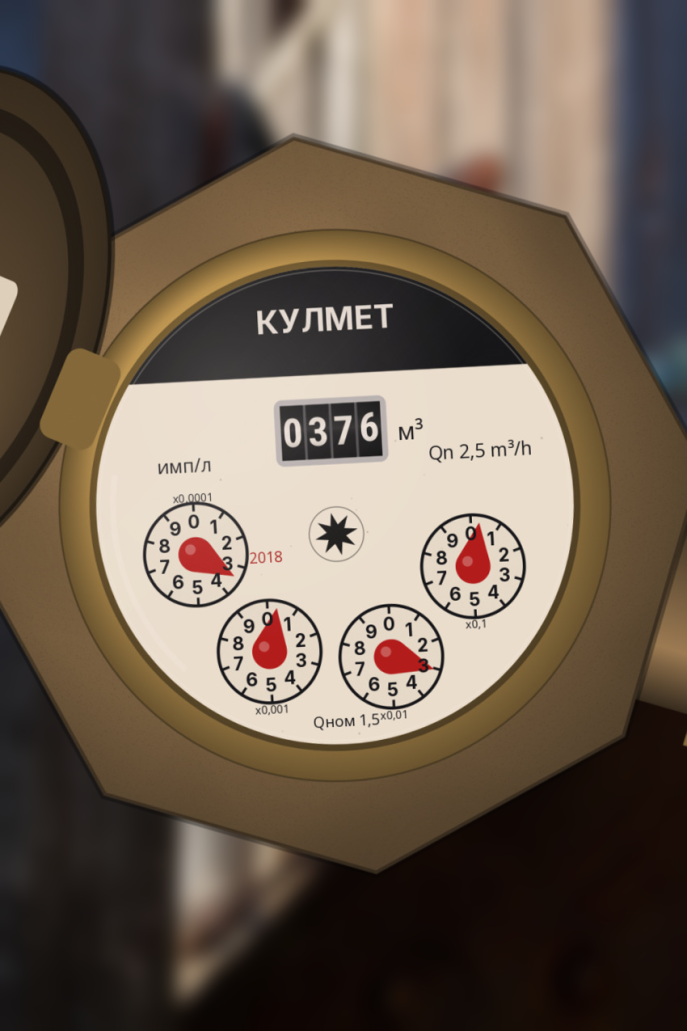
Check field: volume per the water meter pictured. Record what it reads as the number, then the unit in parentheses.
376.0303 (m³)
